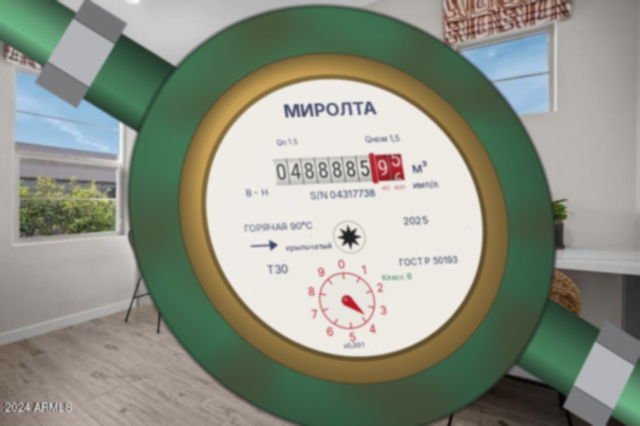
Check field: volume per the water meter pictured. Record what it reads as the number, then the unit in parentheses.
488885.953 (m³)
